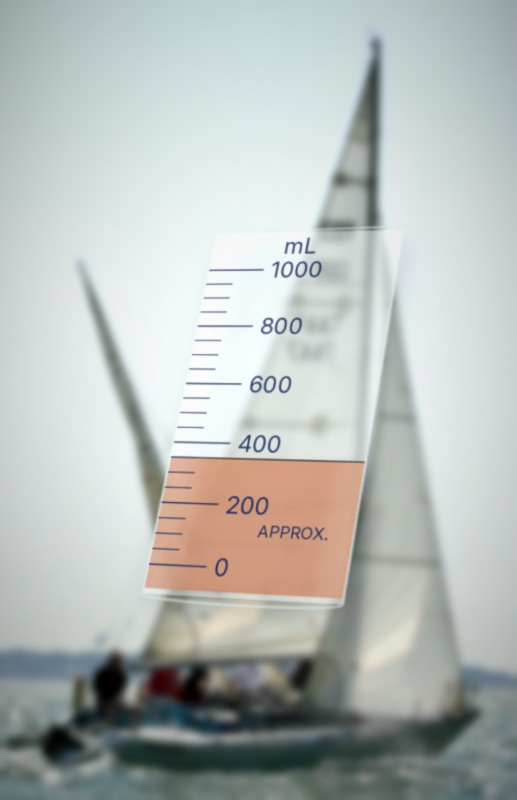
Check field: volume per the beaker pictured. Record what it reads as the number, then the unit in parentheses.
350 (mL)
